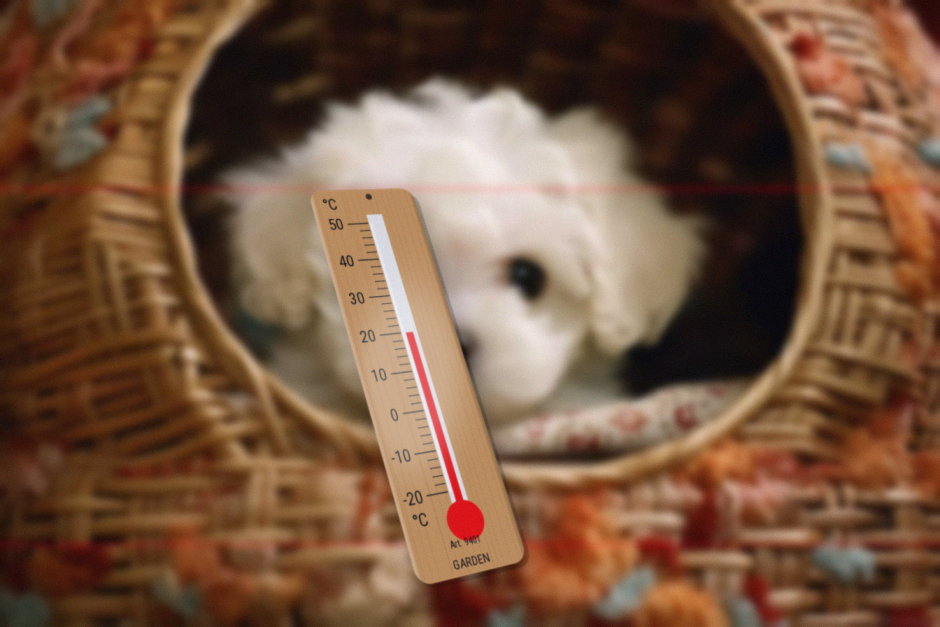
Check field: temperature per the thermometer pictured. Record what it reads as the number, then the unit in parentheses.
20 (°C)
